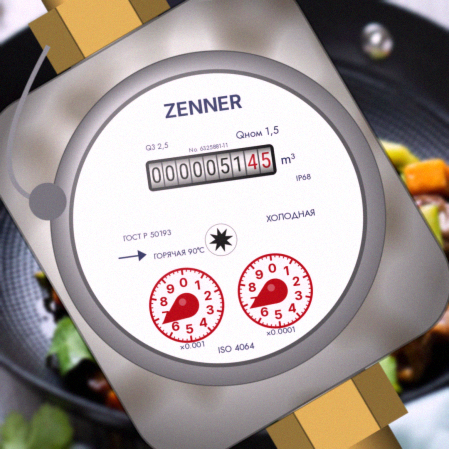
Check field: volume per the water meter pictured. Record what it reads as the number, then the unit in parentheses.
51.4566 (m³)
